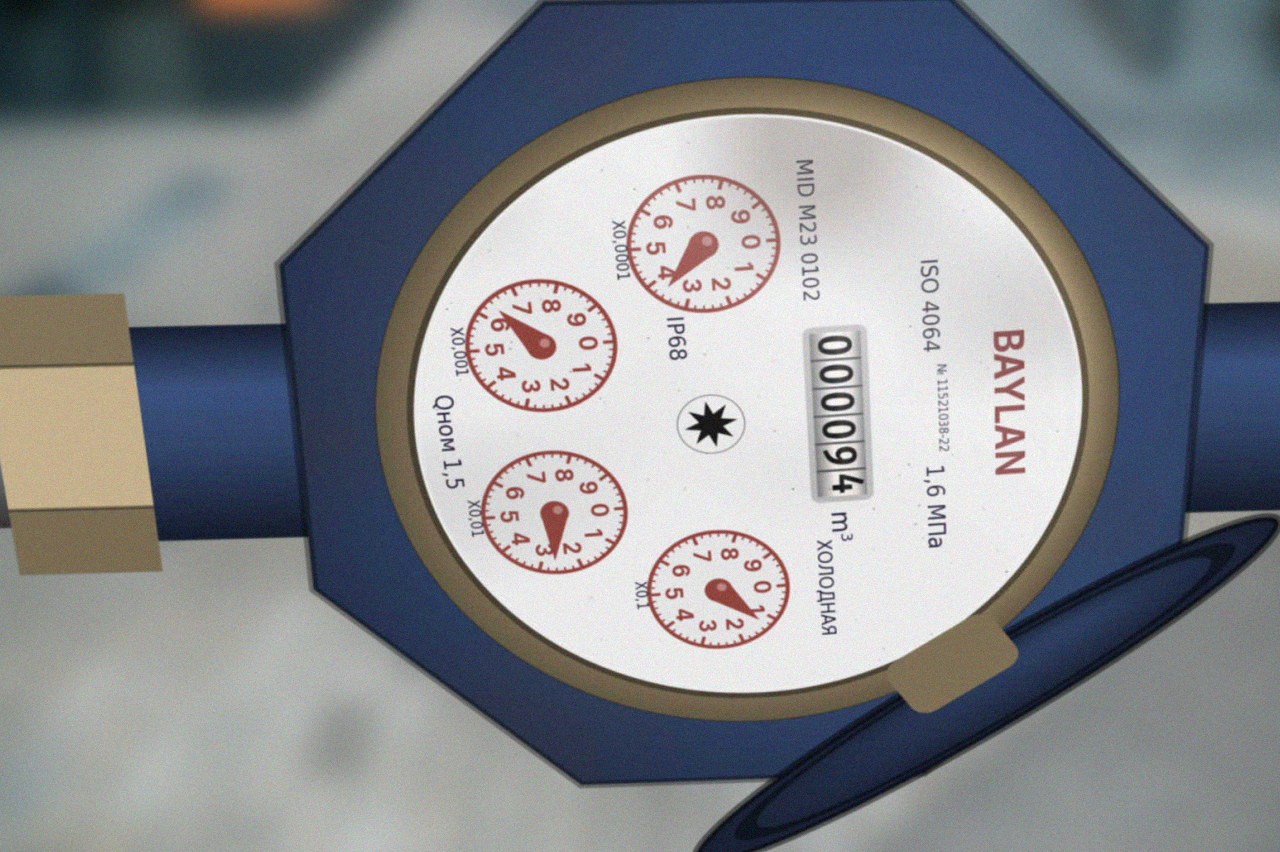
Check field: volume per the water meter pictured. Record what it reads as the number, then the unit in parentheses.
94.1263 (m³)
